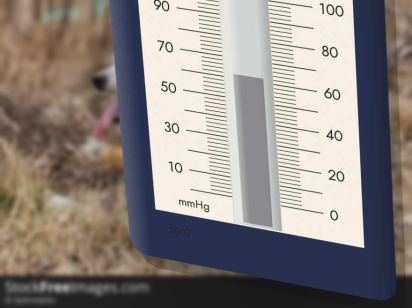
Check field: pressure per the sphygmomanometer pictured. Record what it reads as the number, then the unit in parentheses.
62 (mmHg)
